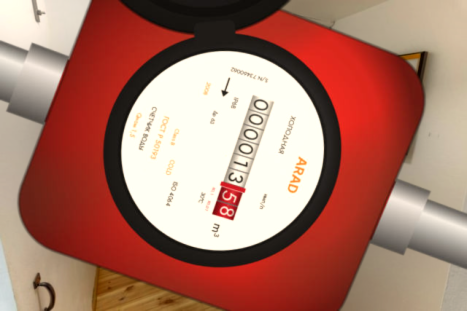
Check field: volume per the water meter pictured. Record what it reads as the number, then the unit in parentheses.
13.58 (m³)
